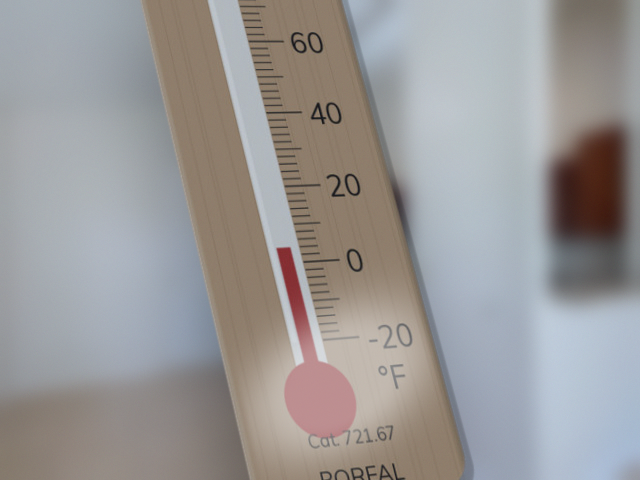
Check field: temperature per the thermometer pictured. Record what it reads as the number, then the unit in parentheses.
4 (°F)
